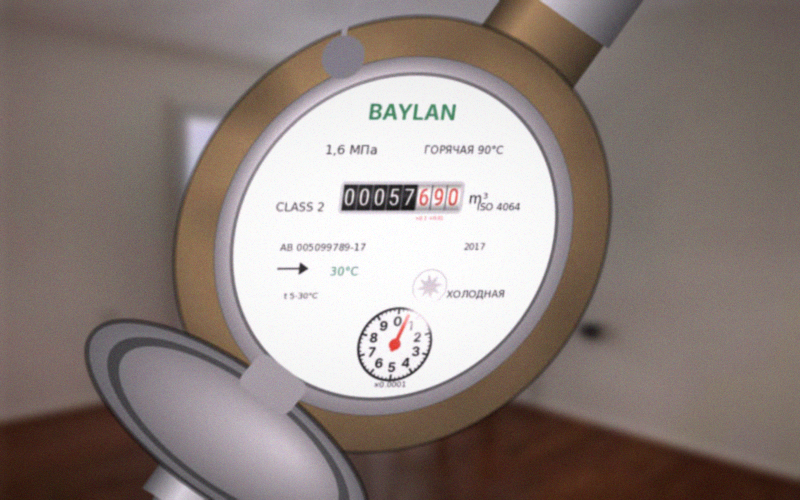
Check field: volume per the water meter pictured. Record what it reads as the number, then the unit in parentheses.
57.6900 (m³)
